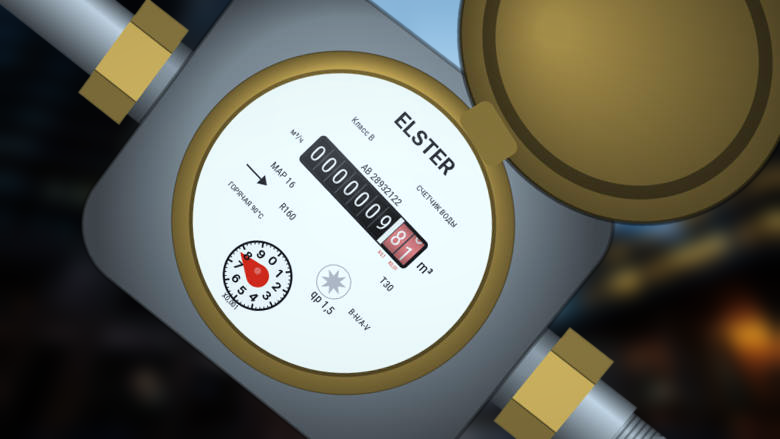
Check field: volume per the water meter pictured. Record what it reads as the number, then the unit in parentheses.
9.807 (m³)
